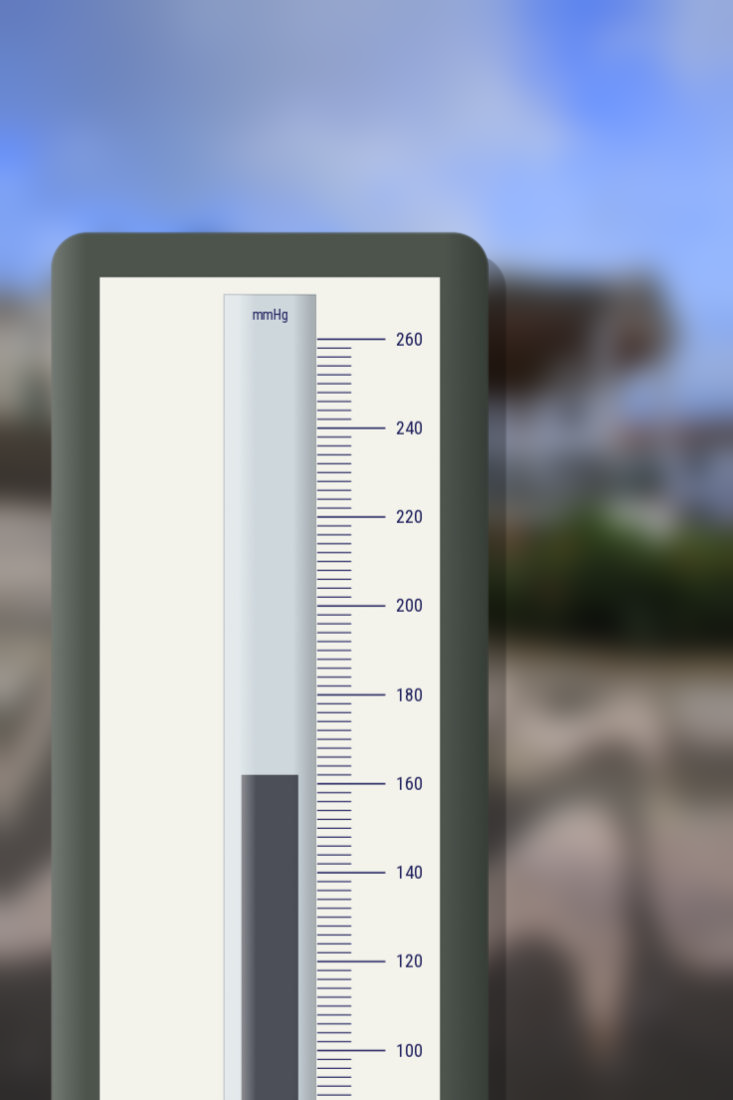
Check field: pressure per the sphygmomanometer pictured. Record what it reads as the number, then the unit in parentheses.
162 (mmHg)
